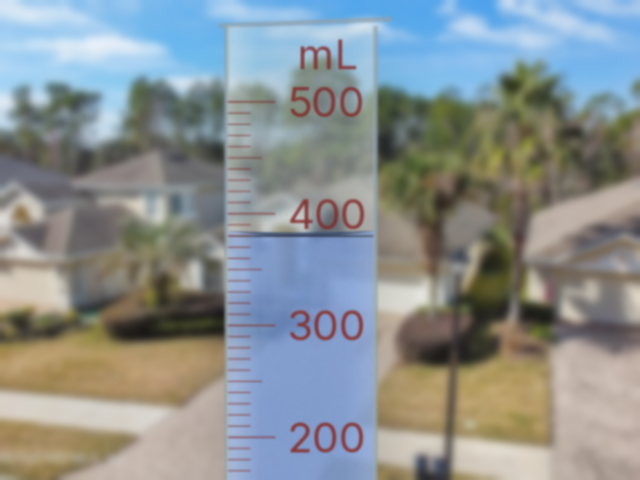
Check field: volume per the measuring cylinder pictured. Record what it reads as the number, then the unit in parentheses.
380 (mL)
